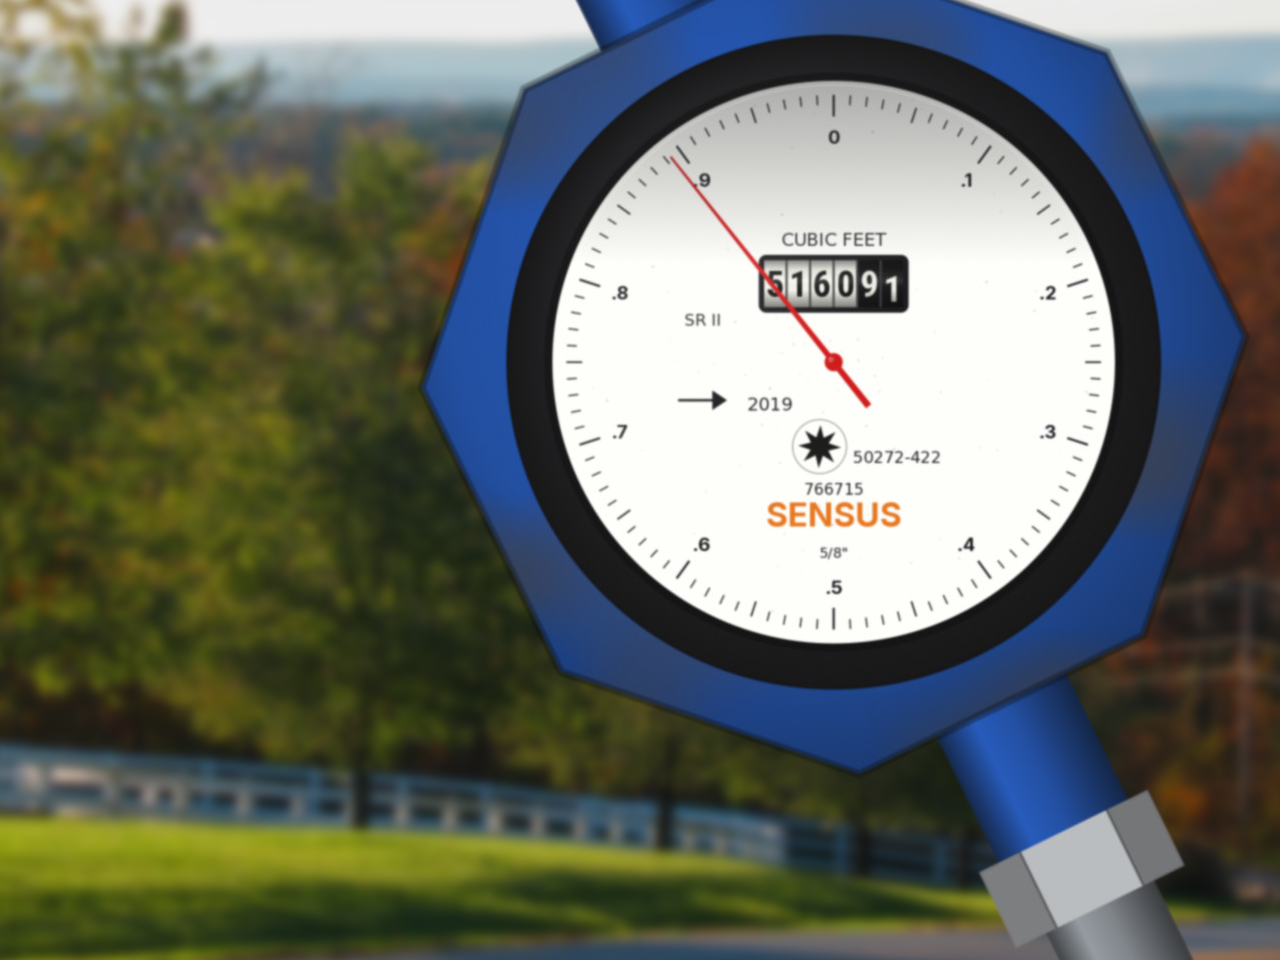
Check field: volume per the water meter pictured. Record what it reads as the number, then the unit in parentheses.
516090.89 (ft³)
